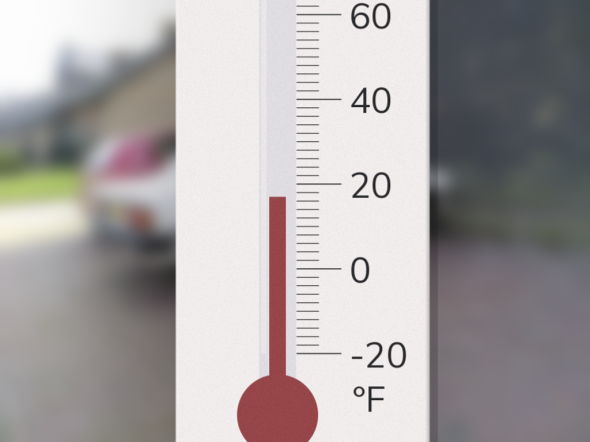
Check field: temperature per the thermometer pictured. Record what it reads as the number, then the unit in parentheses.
17 (°F)
